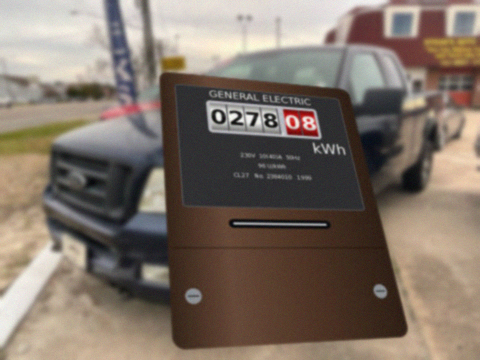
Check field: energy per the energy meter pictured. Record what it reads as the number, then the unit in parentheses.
278.08 (kWh)
